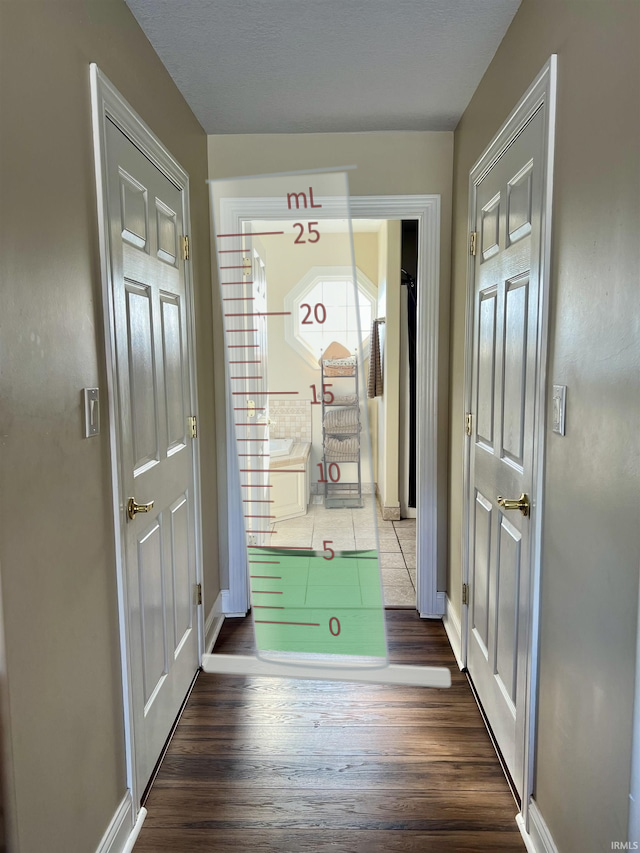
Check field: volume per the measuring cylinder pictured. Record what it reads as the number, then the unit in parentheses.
4.5 (mL)
